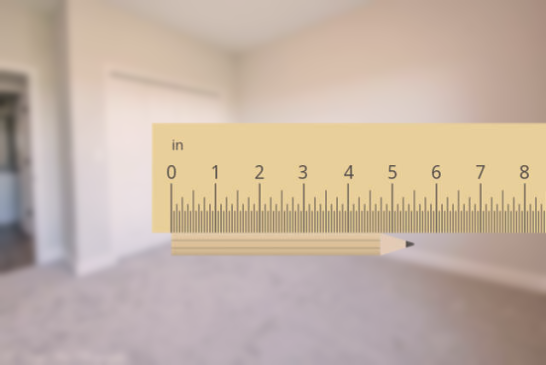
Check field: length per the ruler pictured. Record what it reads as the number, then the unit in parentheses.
5.5 (in)
